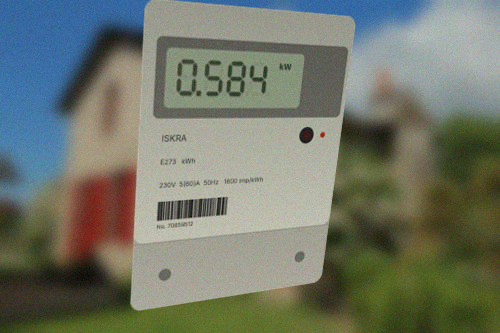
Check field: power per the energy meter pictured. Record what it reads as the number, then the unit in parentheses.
0.584 (kW)
